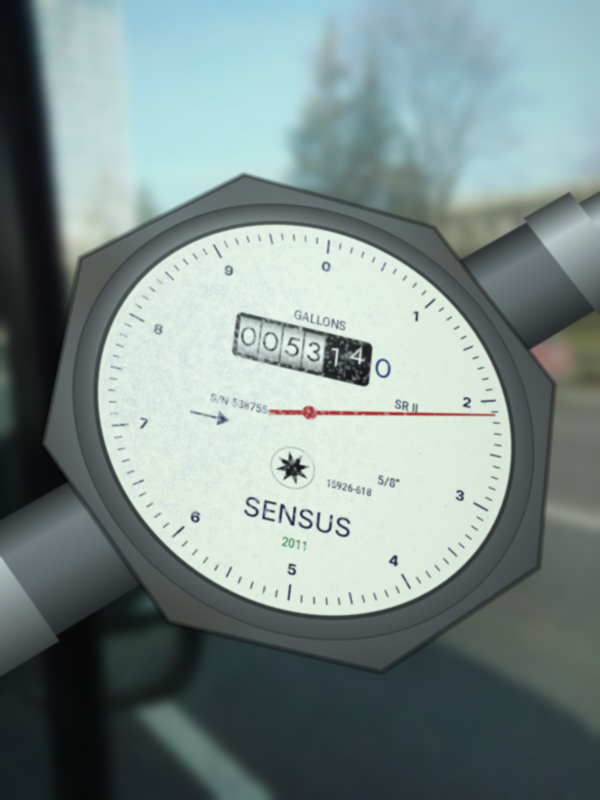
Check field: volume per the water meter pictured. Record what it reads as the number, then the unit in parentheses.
53142.1 (gal)
